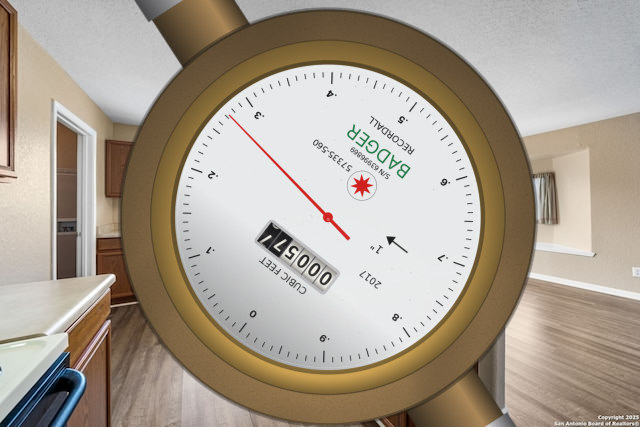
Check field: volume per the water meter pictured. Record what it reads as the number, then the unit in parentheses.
577.27 (ft³)
